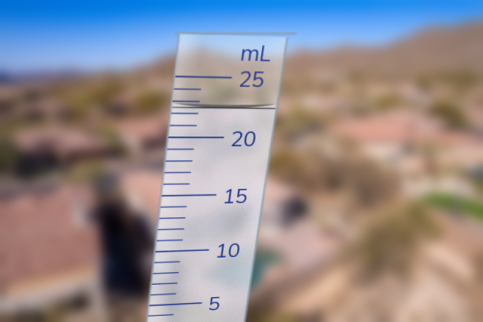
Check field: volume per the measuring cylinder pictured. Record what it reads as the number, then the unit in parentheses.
22.5 (mL)
